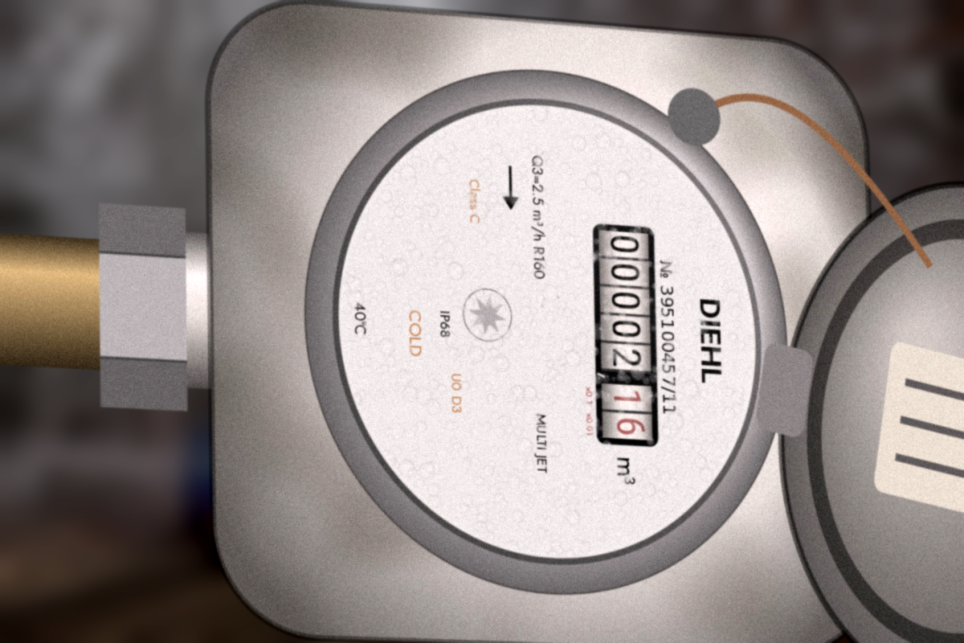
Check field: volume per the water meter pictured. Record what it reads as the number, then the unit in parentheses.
2.16 (m³)
